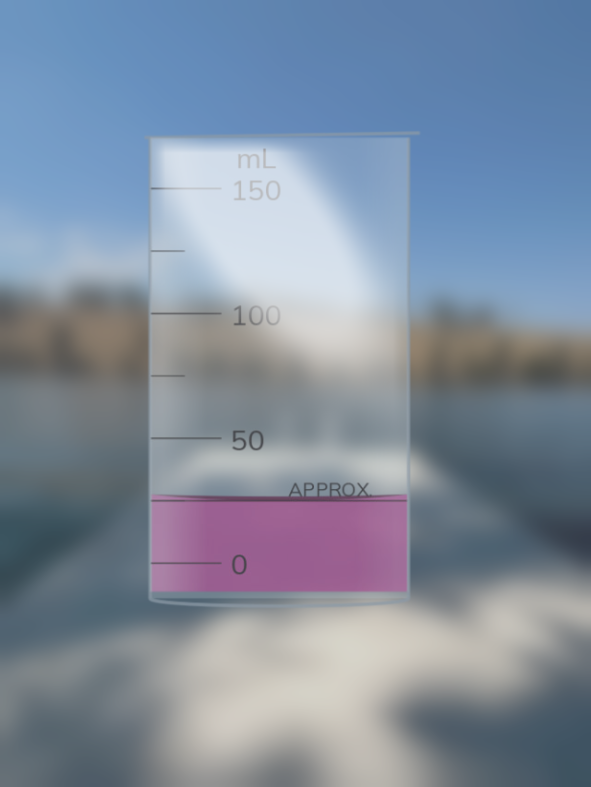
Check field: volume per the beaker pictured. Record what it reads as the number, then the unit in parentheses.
25 (mL)
